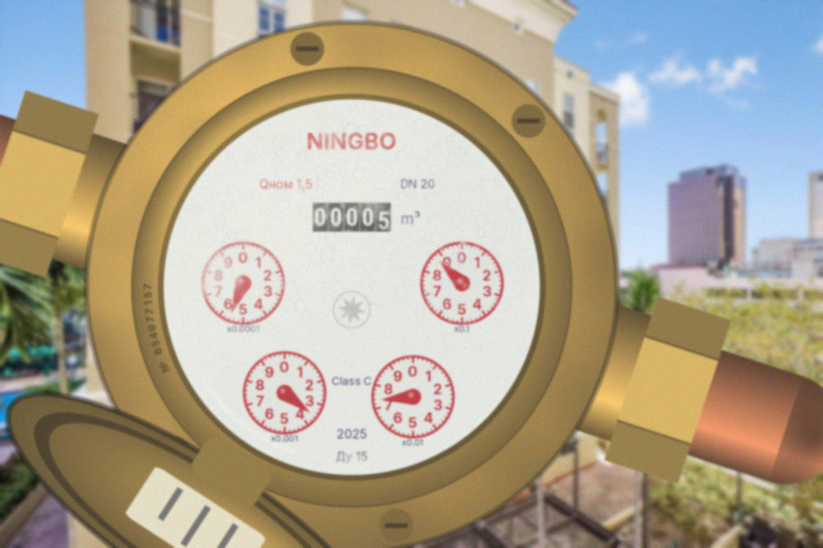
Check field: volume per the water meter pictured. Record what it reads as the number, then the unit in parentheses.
4.8735 (m³)
